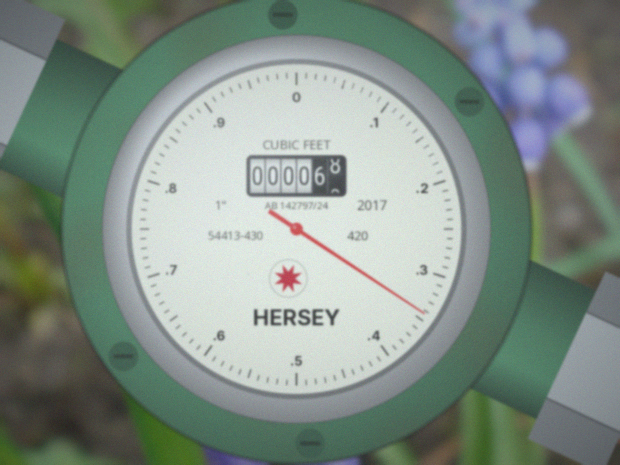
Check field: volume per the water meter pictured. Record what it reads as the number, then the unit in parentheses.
68.34 (ft³)
